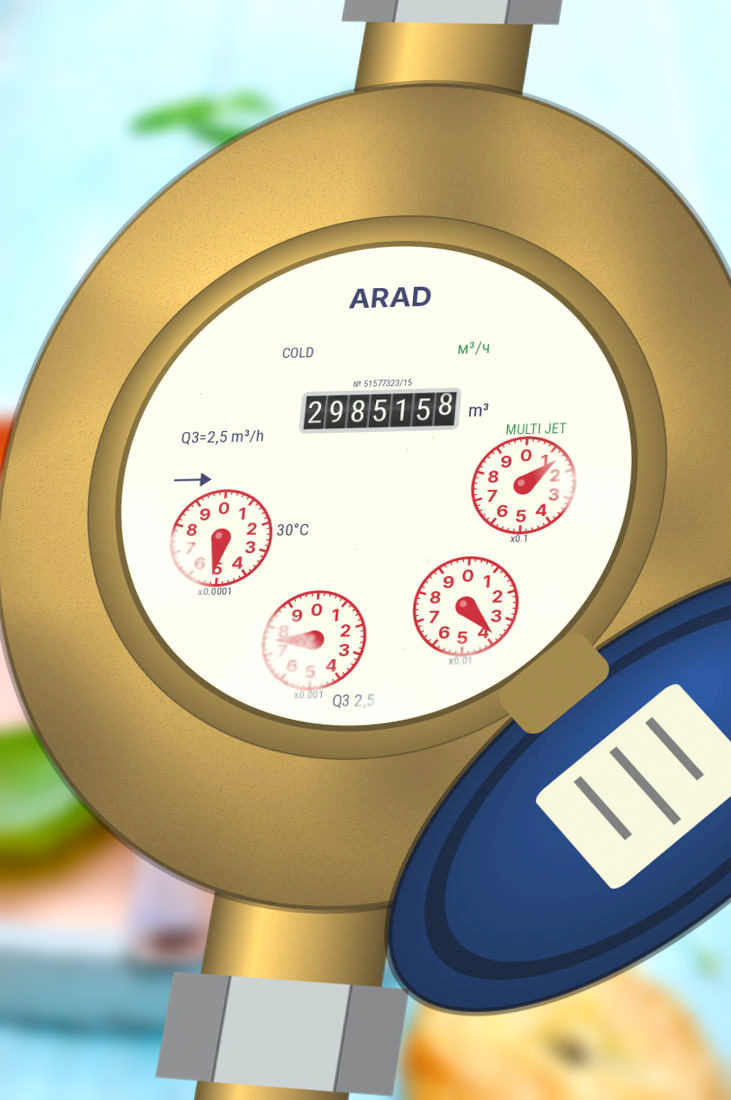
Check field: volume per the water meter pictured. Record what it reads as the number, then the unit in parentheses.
2985158.1375 (m³)
